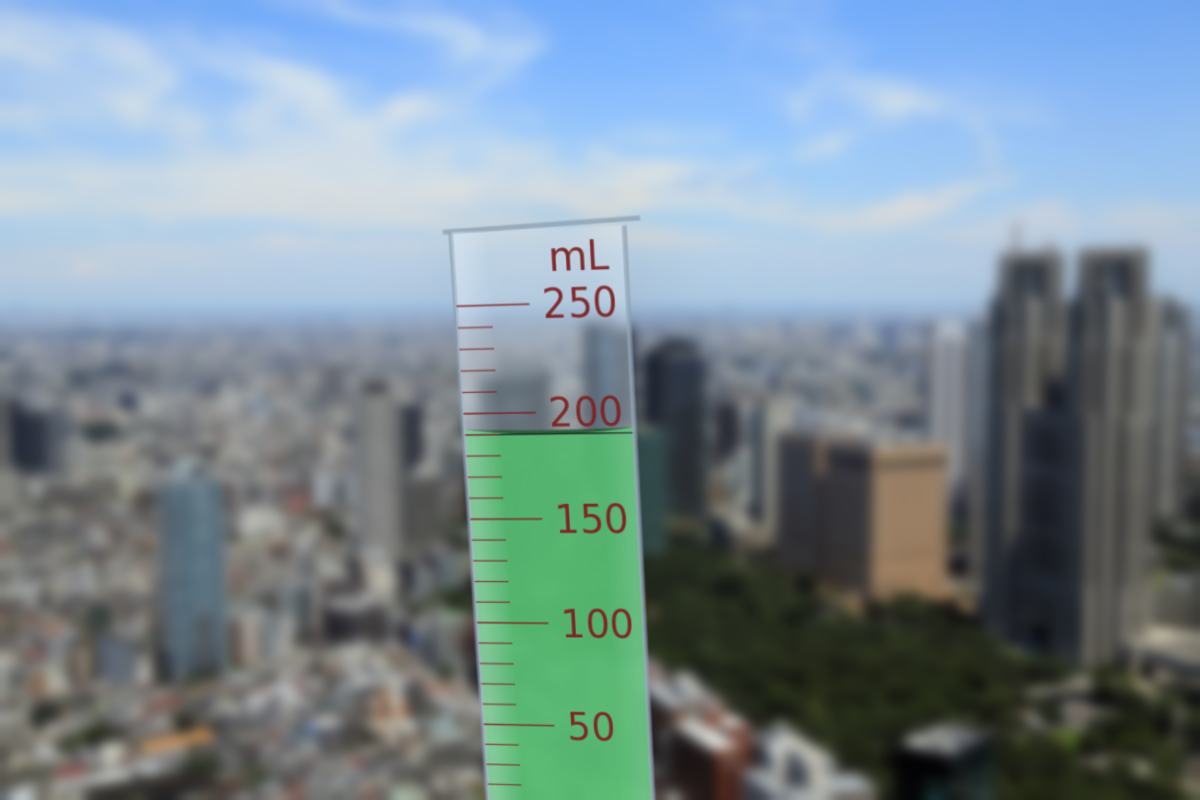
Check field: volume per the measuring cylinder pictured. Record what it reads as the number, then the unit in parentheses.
190 (mL)
